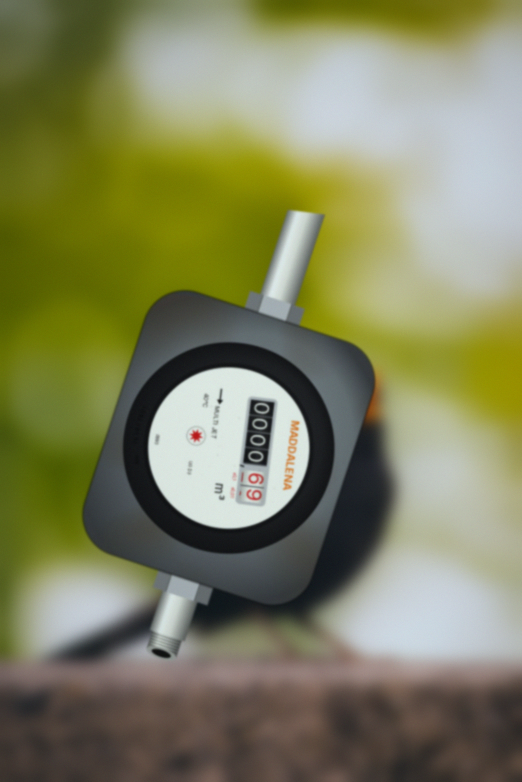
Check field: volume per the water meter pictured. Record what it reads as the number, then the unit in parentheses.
0.69 (m³)
